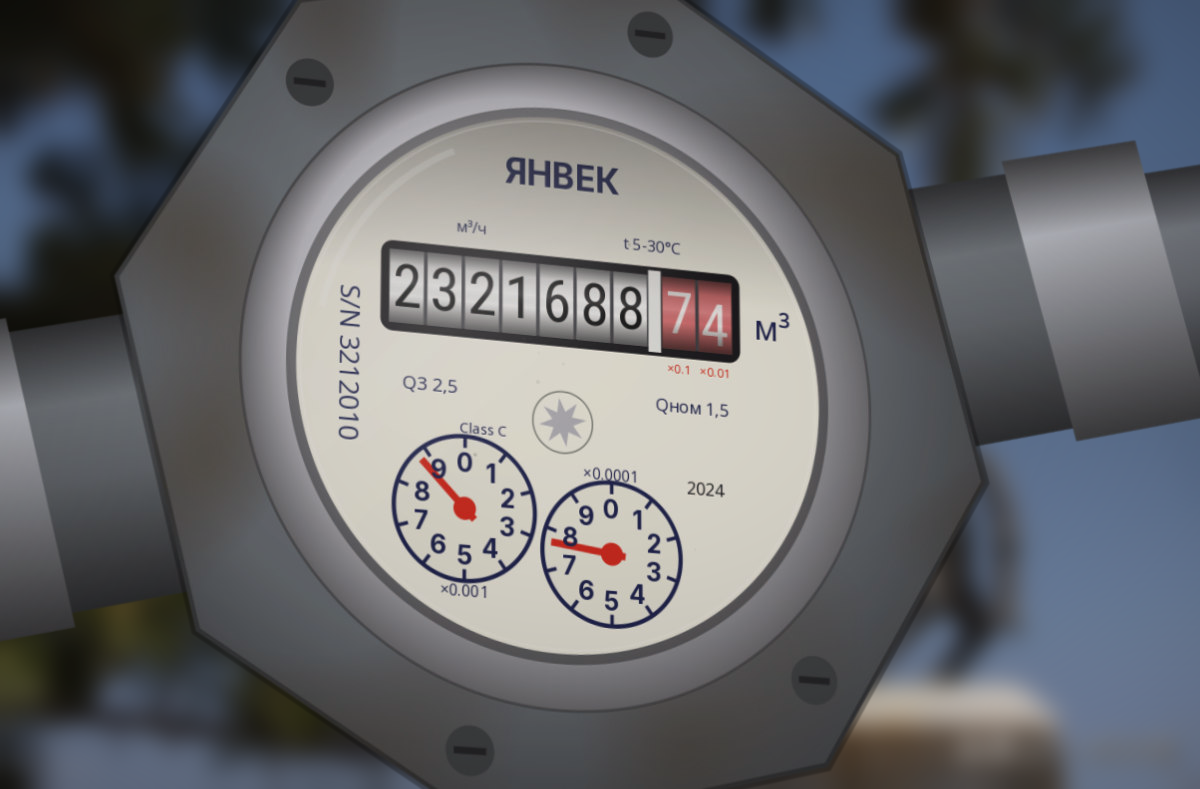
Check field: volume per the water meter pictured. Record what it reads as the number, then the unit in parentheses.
2321688.7387 (m³)
